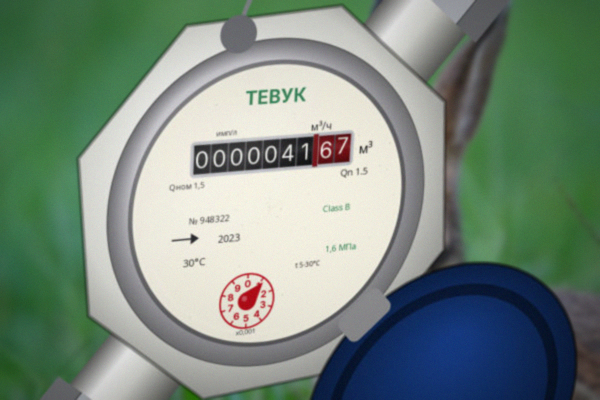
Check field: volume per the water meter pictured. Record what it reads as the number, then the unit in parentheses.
41.671 (m³)
